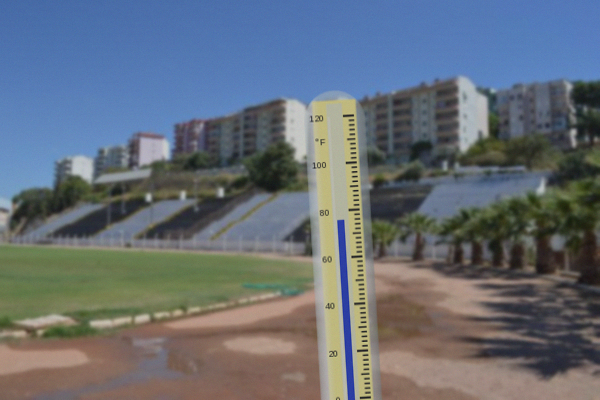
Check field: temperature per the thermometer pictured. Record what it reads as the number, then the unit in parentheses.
76 (°F)
